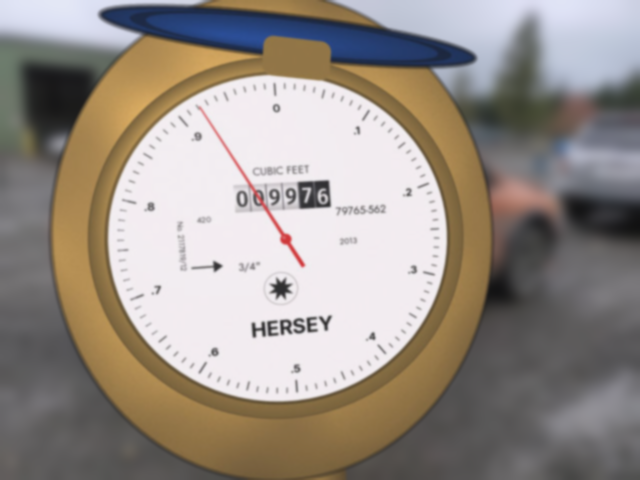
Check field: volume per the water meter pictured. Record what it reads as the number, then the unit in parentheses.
9975.92 (ft³)
